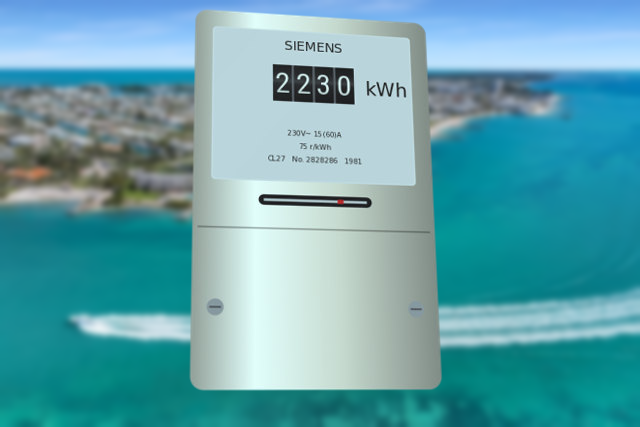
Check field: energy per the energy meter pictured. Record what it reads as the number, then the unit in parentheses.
2230 (kWh)
